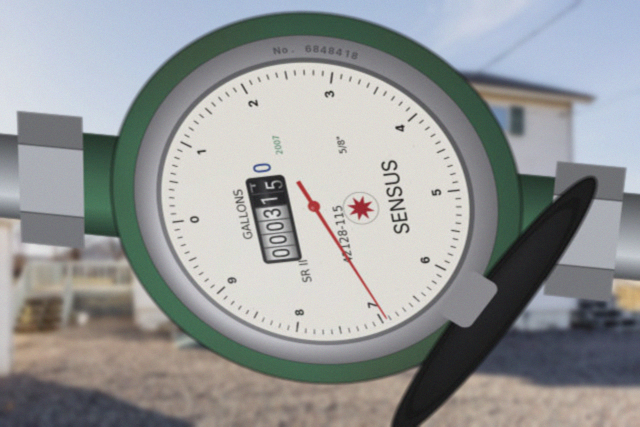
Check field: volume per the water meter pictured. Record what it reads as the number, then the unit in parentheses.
3146.9 (gal)
